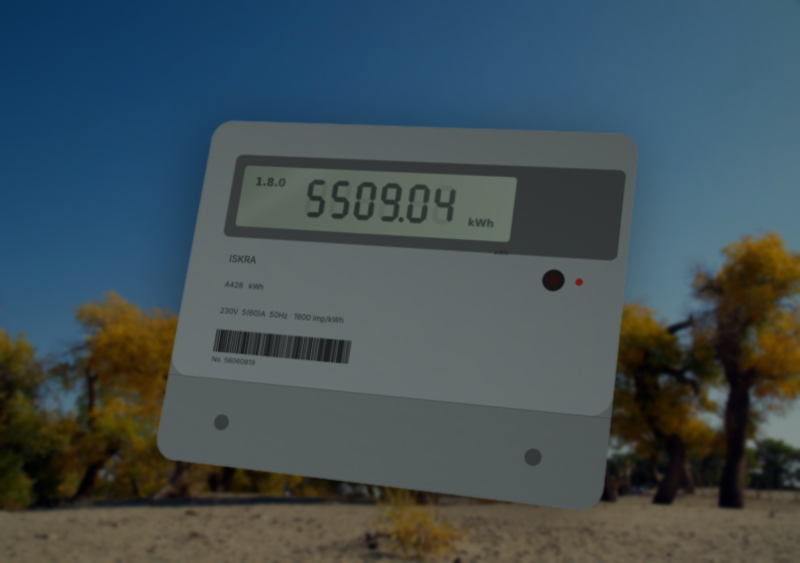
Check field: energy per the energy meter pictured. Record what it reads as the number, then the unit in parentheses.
5509.04 (kWh)
